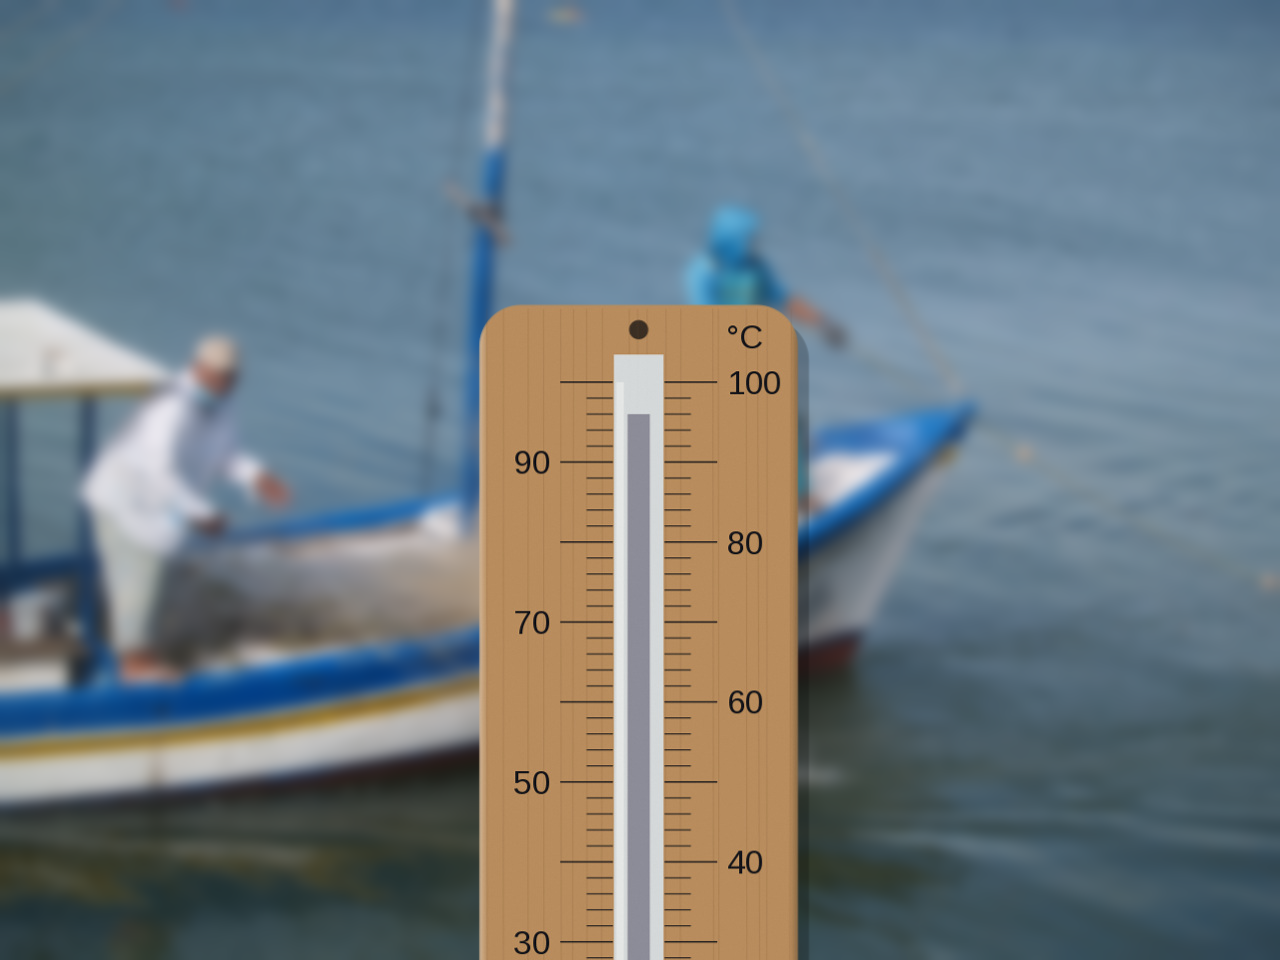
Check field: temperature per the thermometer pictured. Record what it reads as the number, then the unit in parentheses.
96 (°C)
